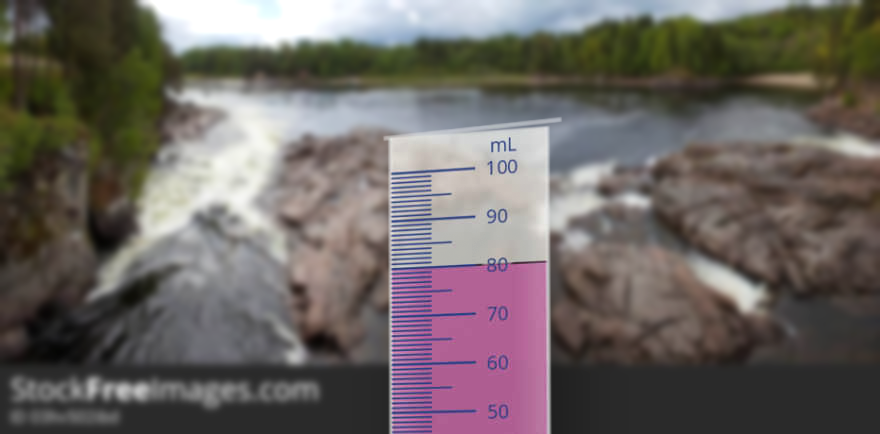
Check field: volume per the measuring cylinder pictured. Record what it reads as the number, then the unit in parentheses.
80 (mL)
